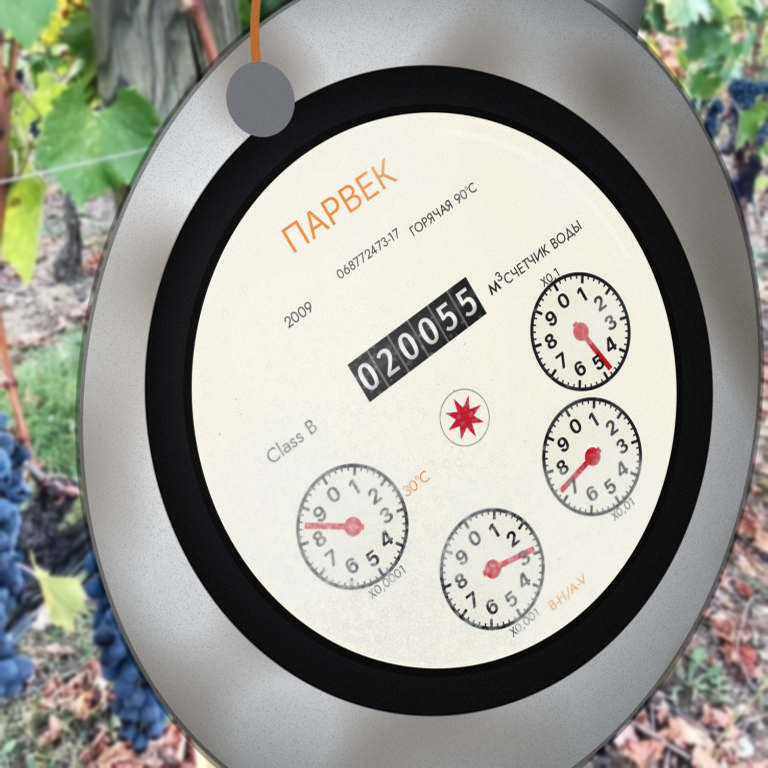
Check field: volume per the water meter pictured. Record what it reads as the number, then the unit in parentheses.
20055.4728 (m³)
